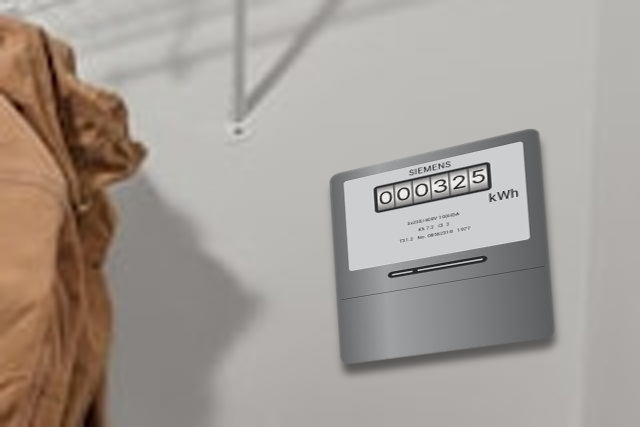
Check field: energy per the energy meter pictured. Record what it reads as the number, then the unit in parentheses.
325 (kWh)
